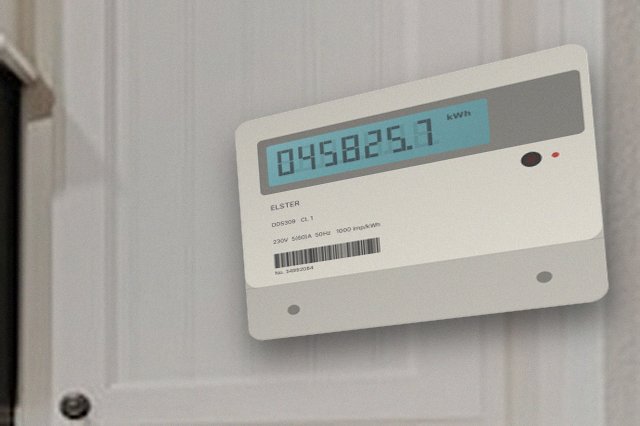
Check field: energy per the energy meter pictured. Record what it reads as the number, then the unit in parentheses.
45825.7 (kWh)
